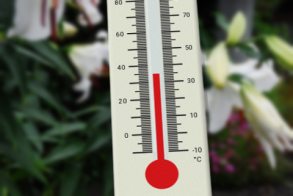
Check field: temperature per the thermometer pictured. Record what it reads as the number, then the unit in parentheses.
35 (°C)
